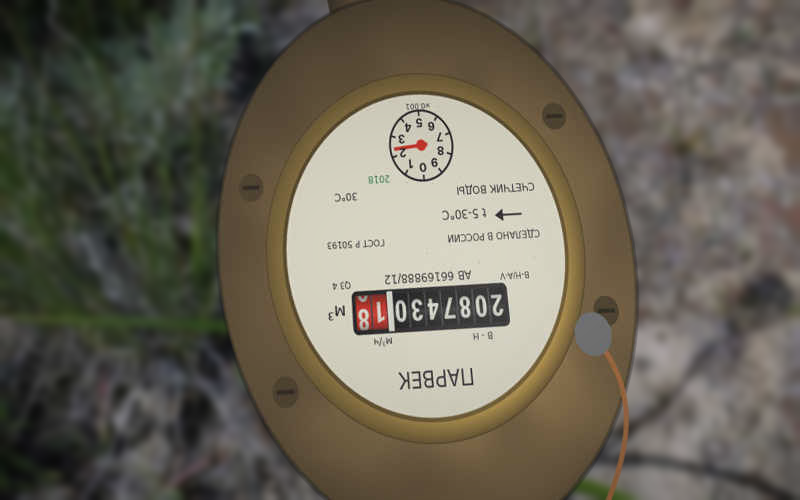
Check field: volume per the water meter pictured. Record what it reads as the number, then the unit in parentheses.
2087430.182 (m³)
